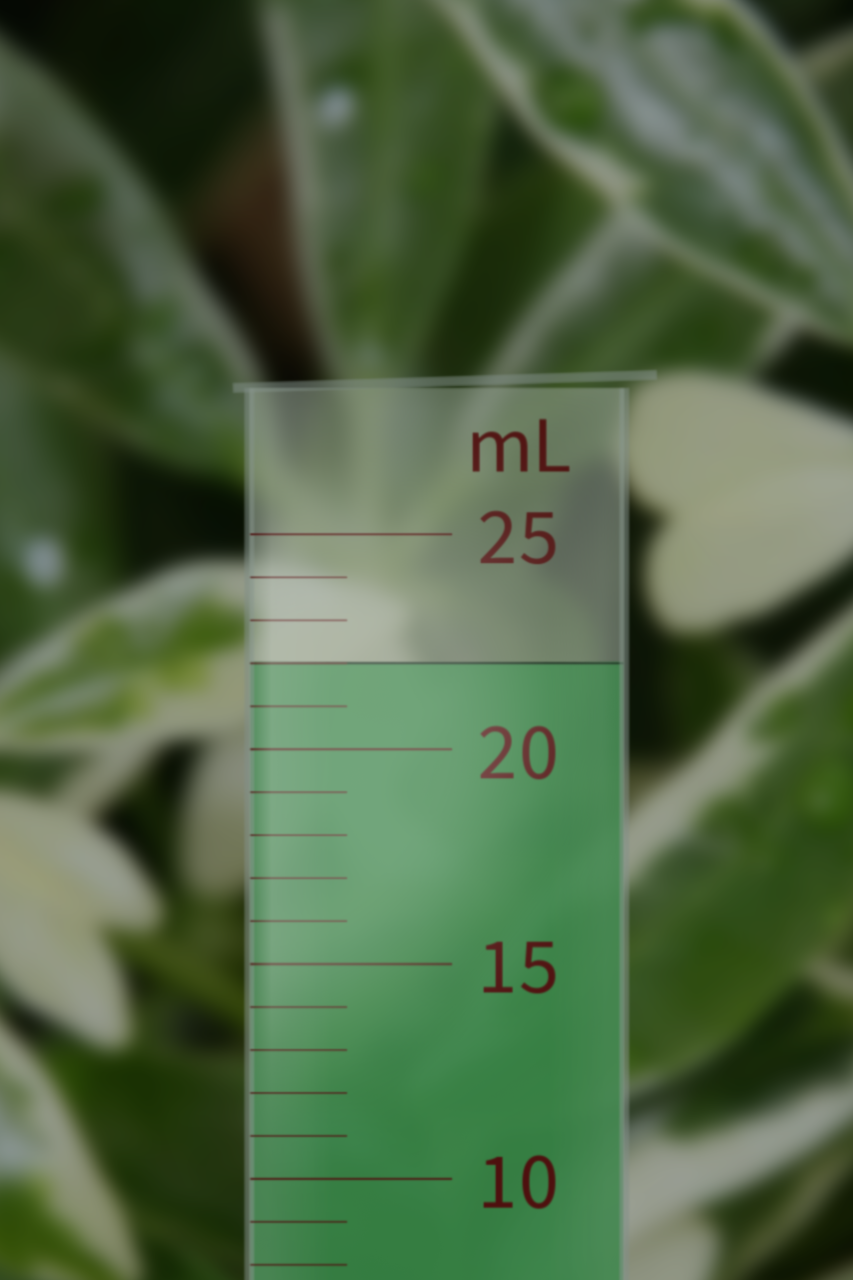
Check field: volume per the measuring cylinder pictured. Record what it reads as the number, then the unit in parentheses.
22 (mL)
